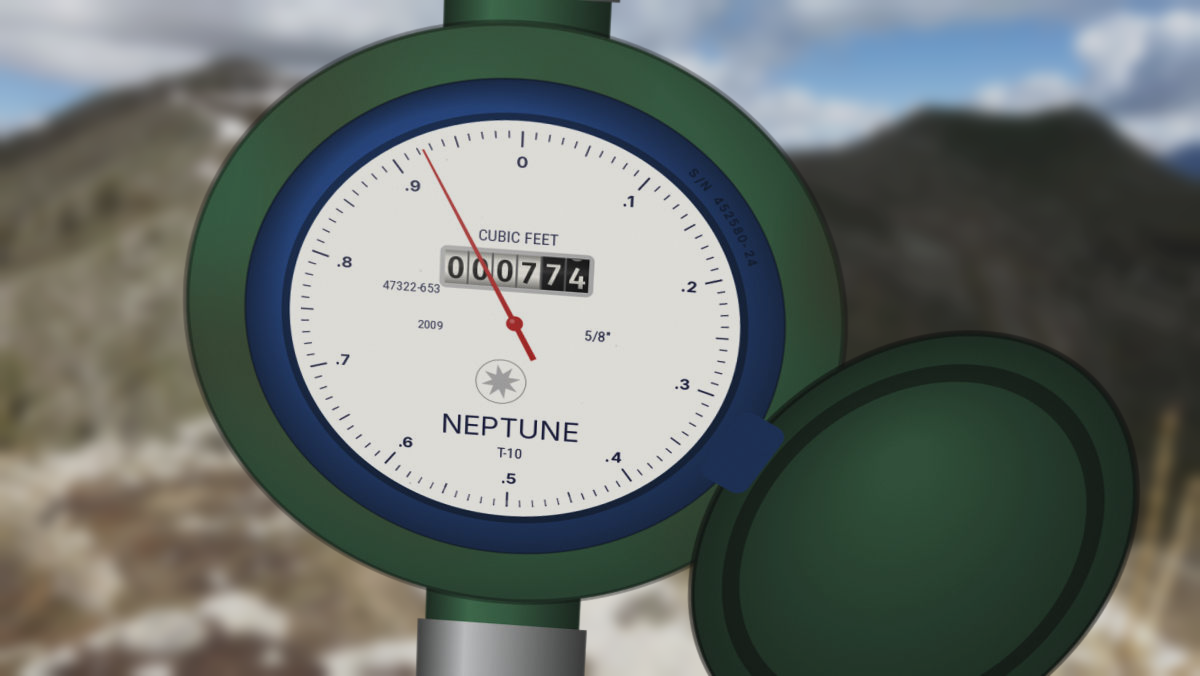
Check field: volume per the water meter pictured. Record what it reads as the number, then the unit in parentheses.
773.92 (ft³)
